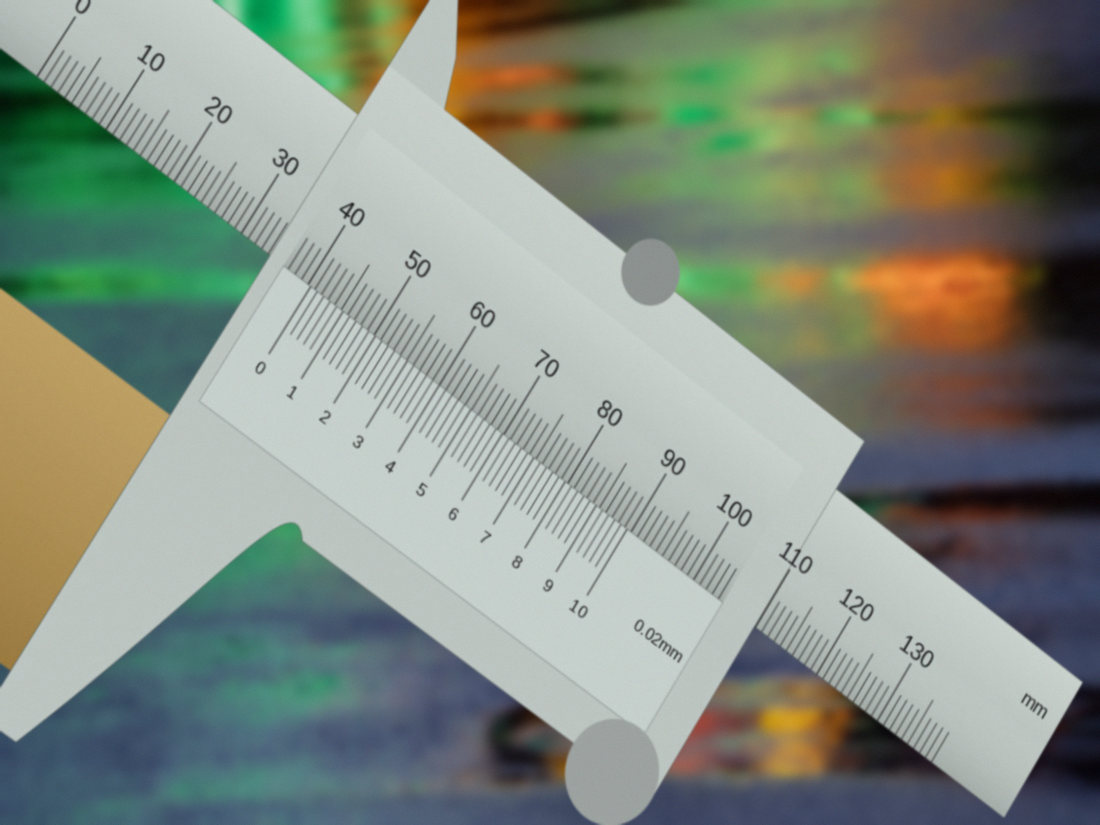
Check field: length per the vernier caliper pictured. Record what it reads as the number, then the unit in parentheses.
40.4 (mm)
